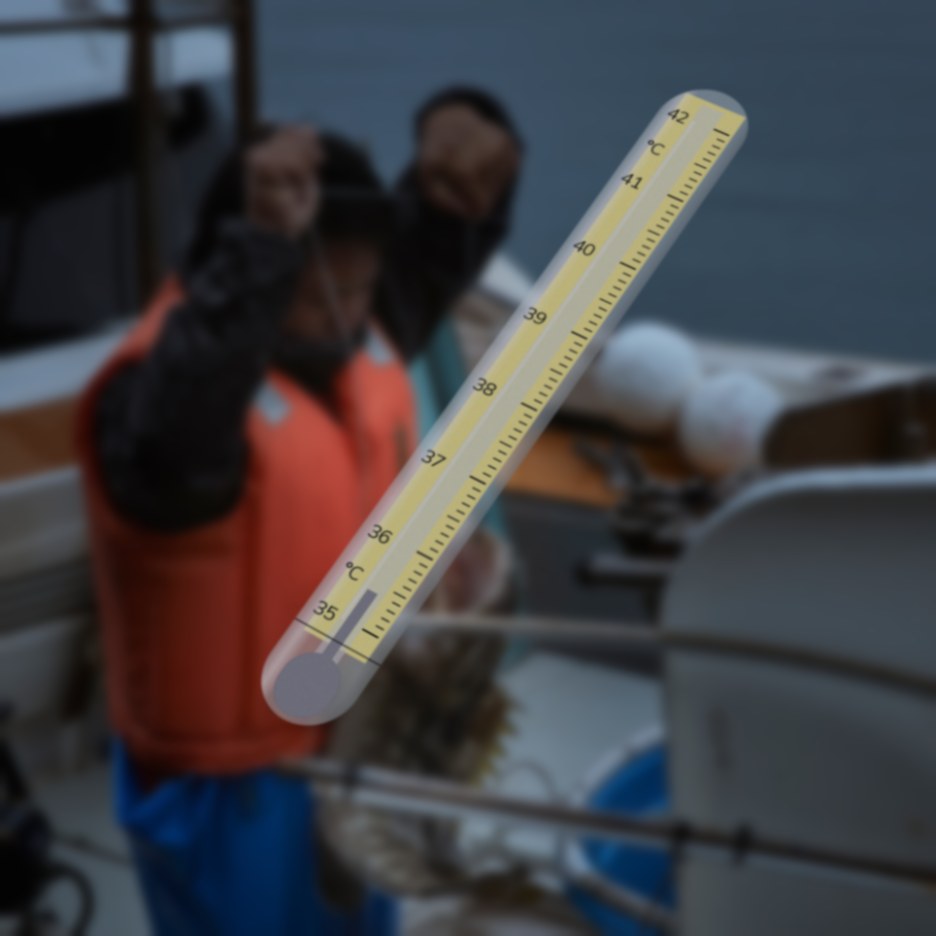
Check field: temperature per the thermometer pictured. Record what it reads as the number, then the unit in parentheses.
35.4 (°C)
